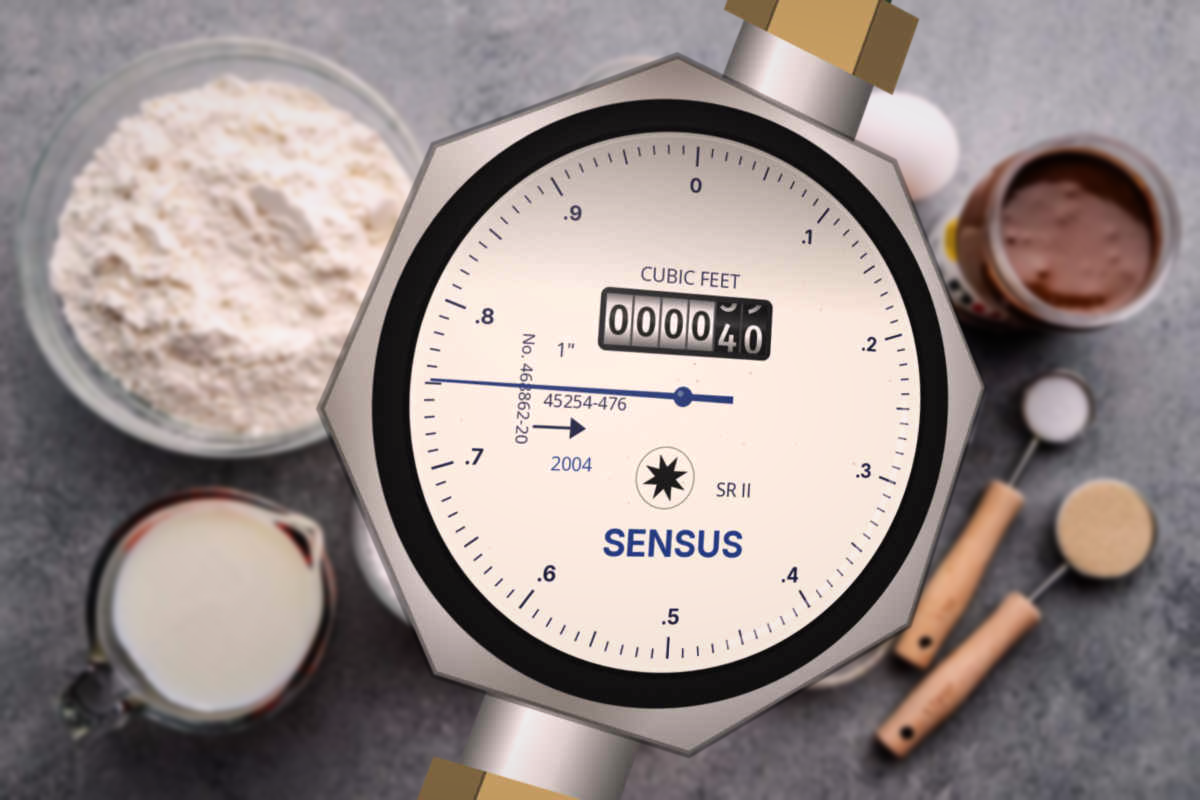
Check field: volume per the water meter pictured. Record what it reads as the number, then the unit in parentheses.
39.75 (ft³)
